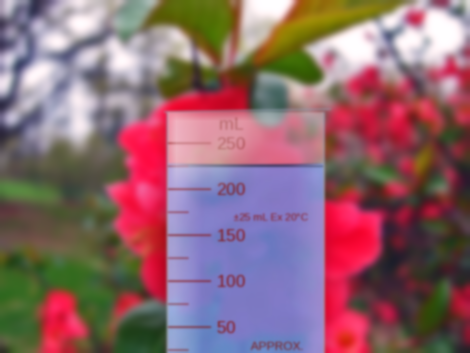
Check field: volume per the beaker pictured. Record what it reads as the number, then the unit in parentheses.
225 (mL)
